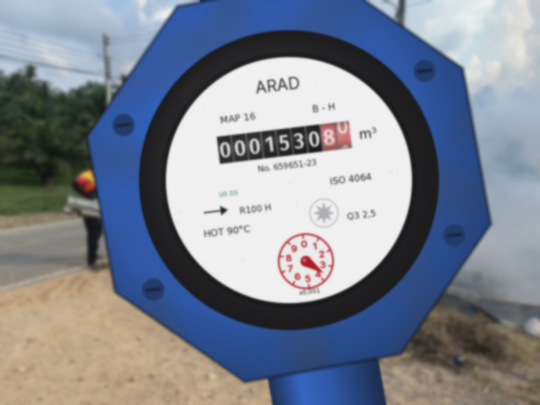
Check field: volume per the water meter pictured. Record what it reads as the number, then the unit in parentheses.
1530.803 (m³)
